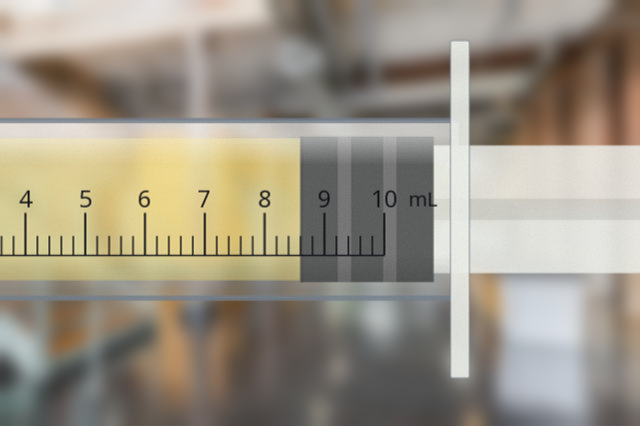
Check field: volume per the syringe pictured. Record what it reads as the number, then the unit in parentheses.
8.6 (mL)
